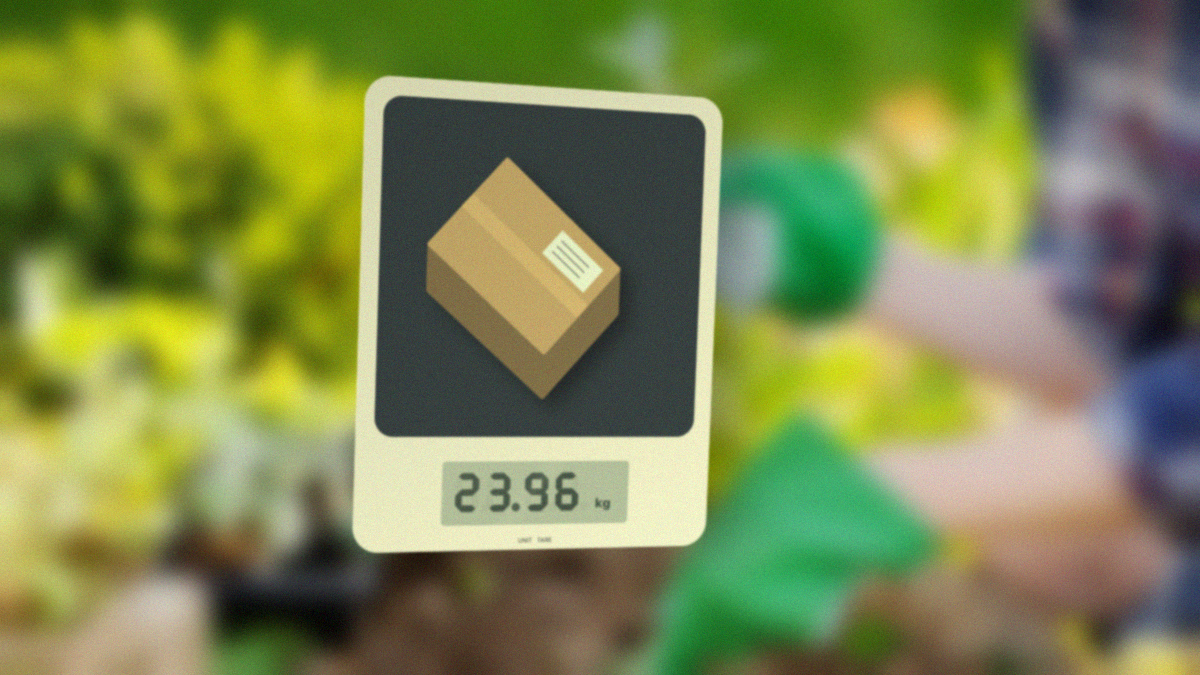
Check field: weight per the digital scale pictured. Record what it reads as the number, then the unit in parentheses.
23.96 (kg)
